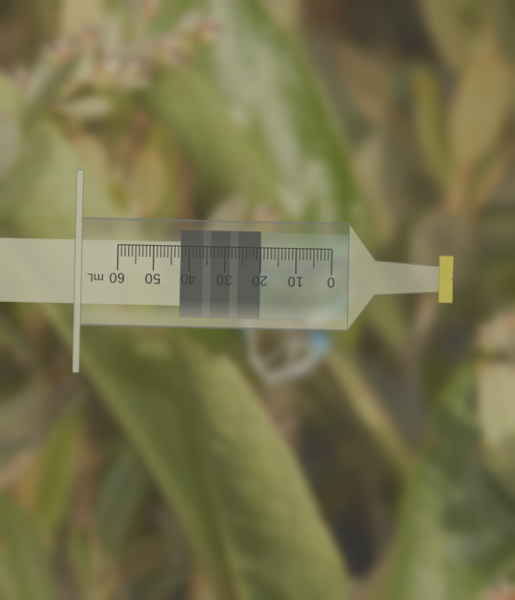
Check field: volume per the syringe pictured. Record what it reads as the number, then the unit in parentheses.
20 (mL)
